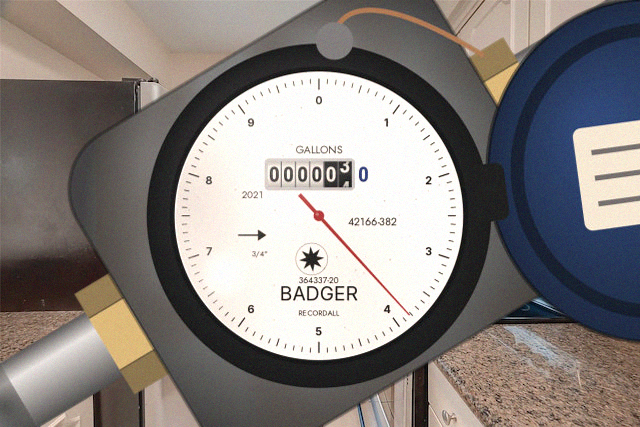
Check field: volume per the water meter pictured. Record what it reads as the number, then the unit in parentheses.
33.8 (gal)
